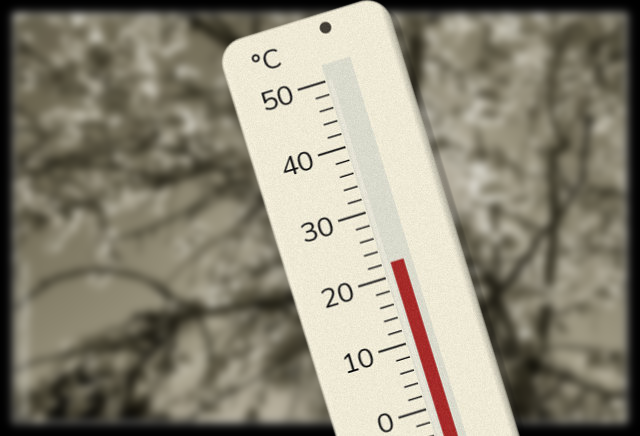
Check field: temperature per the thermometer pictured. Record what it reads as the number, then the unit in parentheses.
22 (°C)
